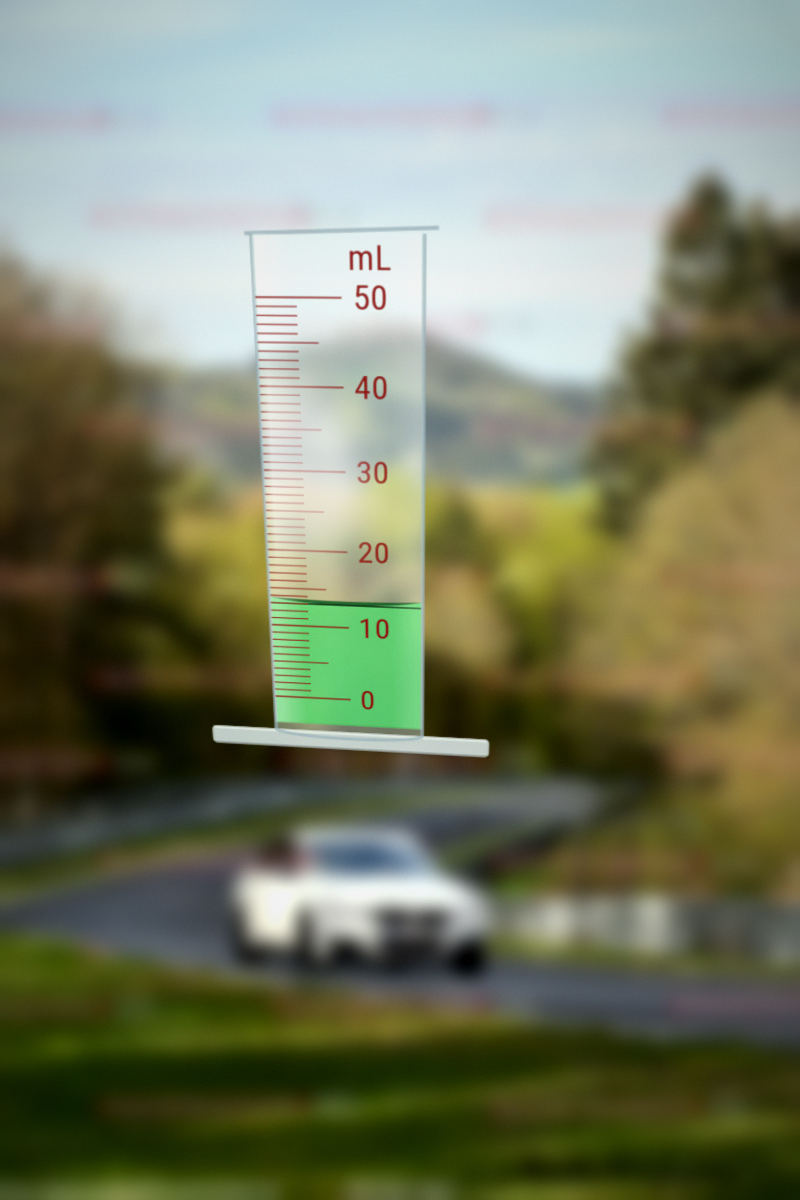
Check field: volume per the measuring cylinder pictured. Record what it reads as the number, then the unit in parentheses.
13 (mL)
